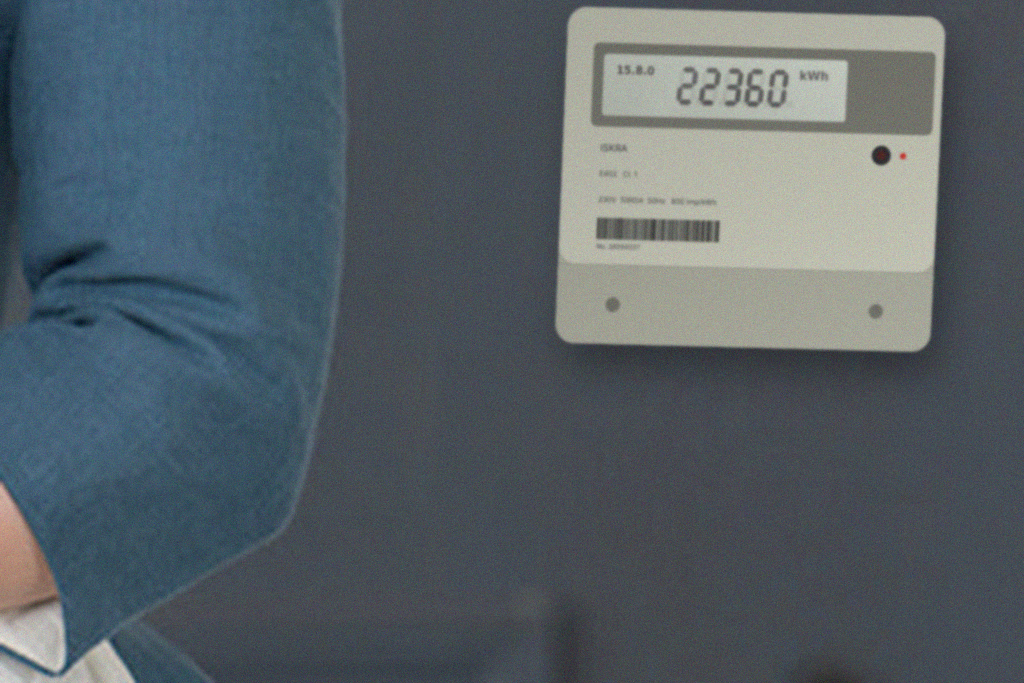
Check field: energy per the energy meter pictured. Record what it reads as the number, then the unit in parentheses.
22360 (kWh)
